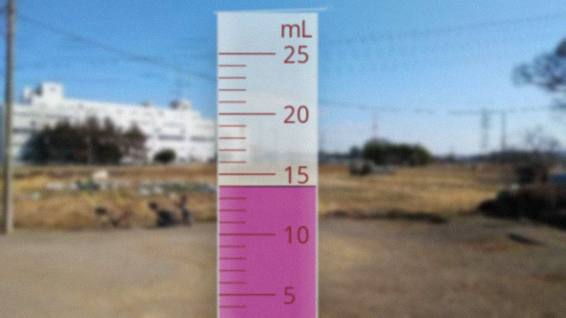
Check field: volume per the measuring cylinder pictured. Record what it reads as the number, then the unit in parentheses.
14 (mL)
